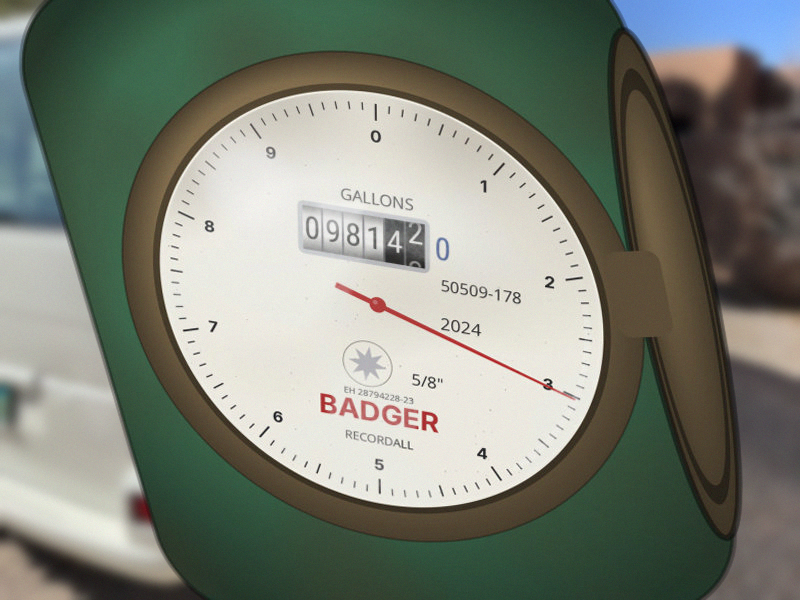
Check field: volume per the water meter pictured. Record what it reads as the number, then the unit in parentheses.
981423.0 (gal)
